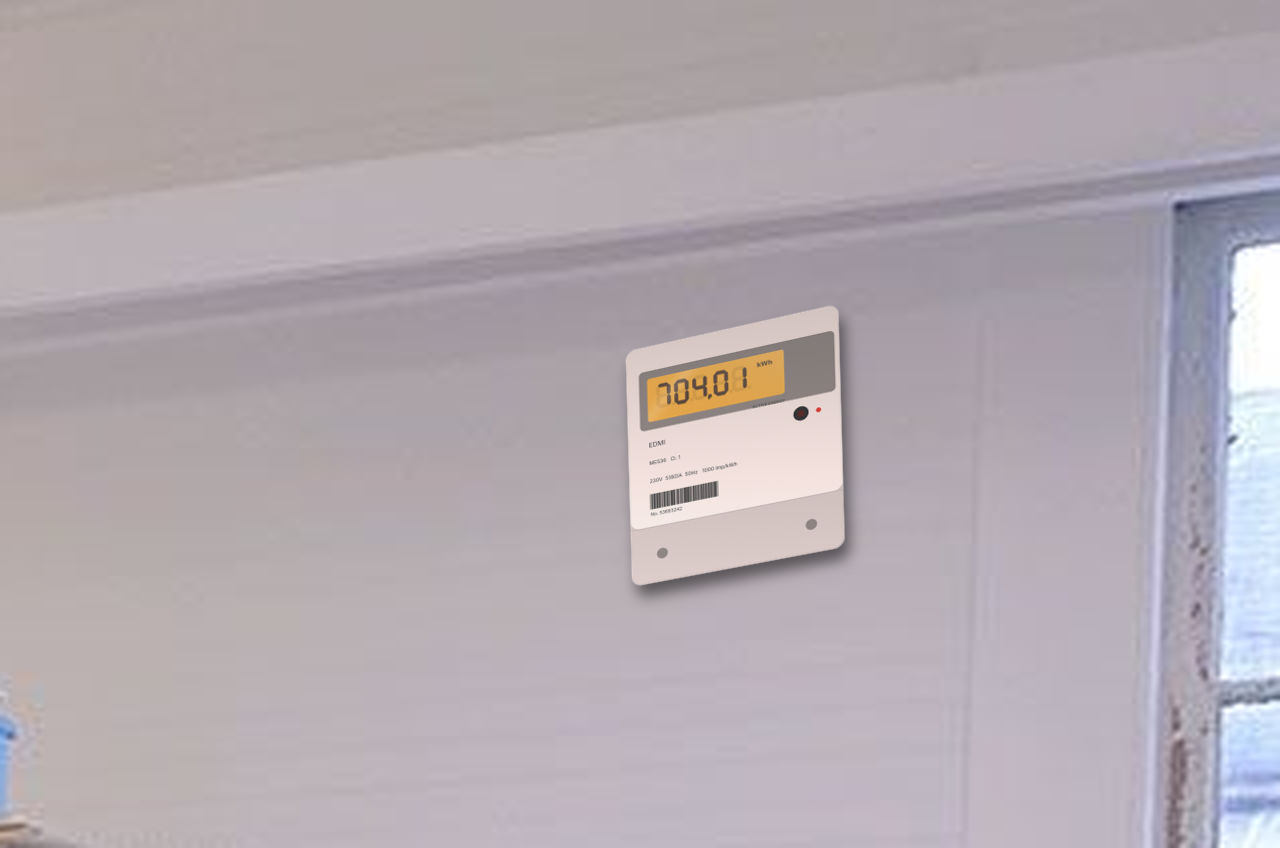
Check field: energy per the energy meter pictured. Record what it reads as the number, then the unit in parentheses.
704.01 (kWh)
